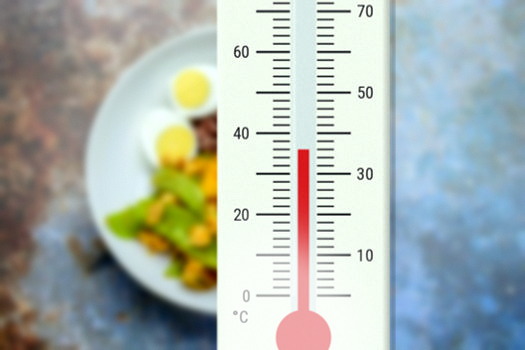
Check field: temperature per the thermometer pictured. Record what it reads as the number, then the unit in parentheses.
36 (°C)
